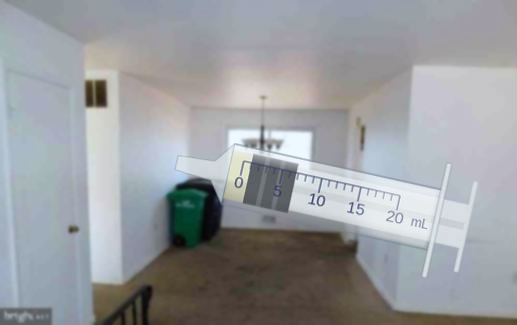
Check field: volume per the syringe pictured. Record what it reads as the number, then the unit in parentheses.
1 (mL)
